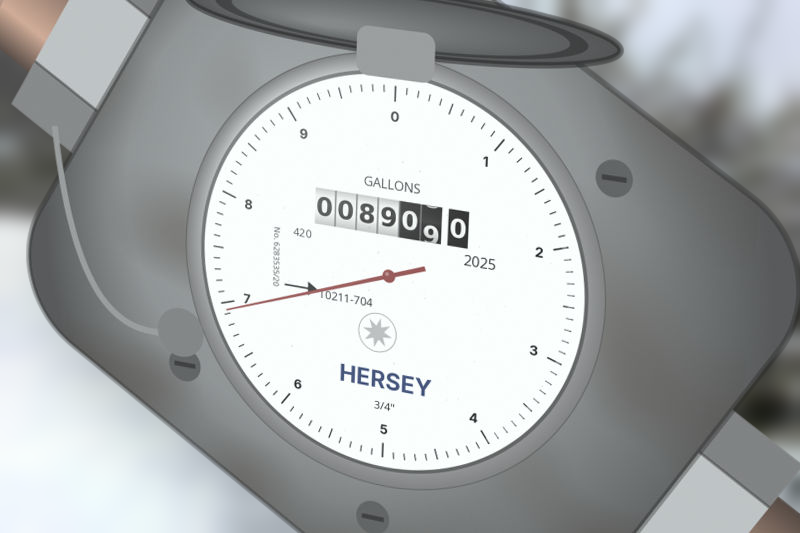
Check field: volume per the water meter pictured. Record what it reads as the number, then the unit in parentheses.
89086.9 (gal)
